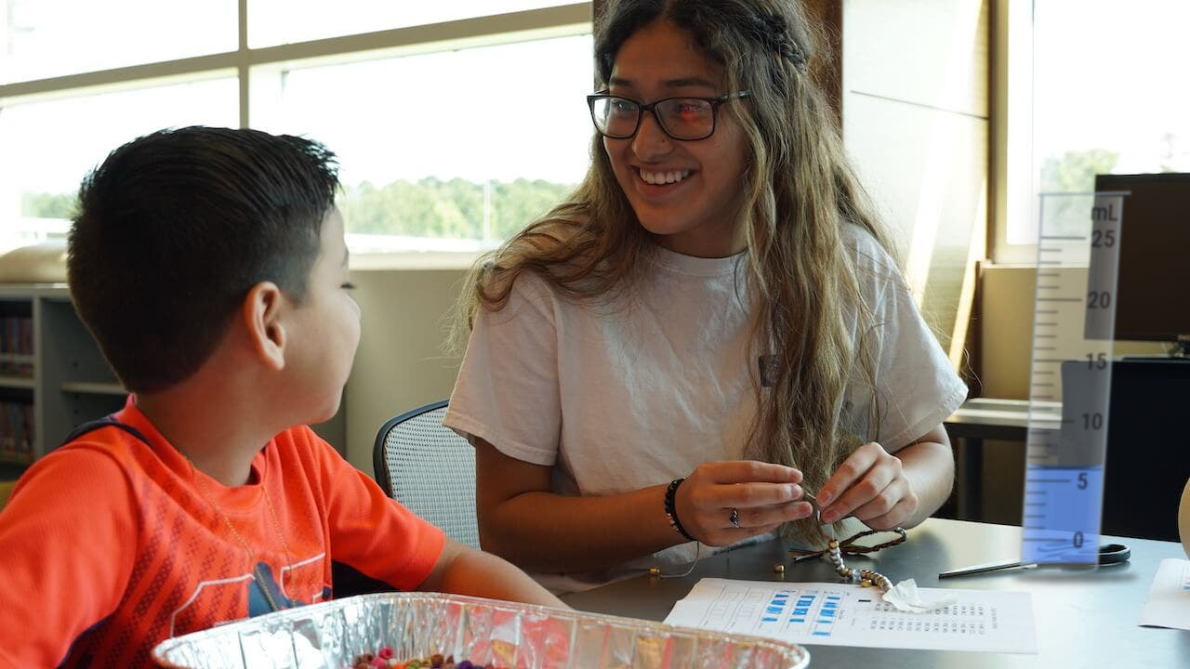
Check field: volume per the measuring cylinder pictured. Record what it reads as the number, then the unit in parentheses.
6 (mL)
